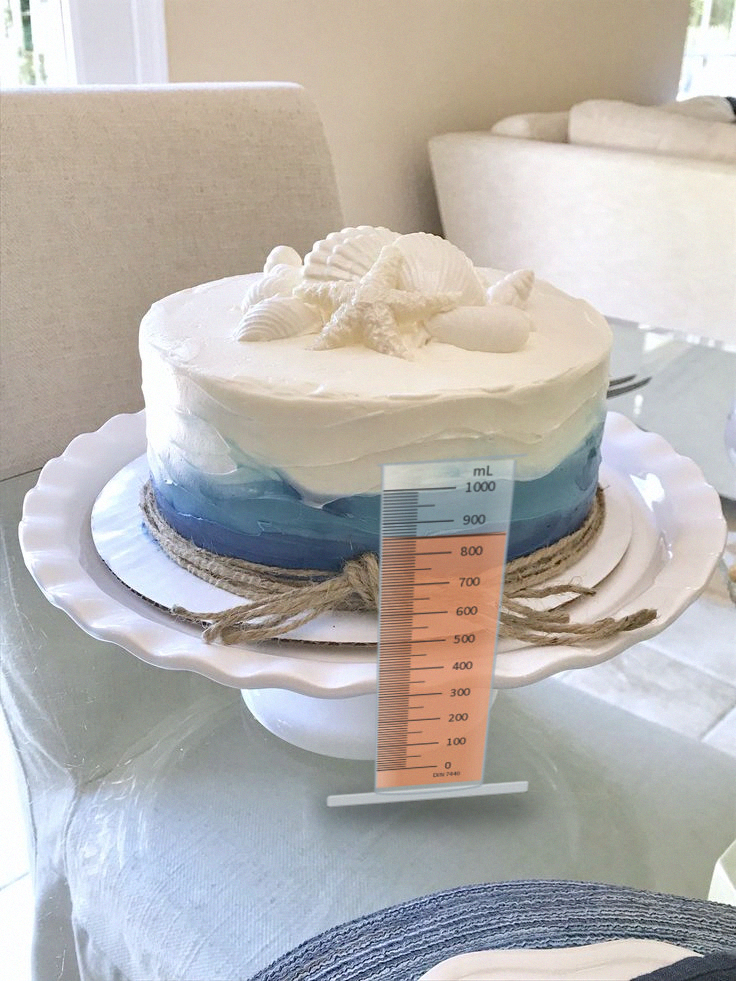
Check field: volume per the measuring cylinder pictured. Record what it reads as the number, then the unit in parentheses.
850 (mL)
